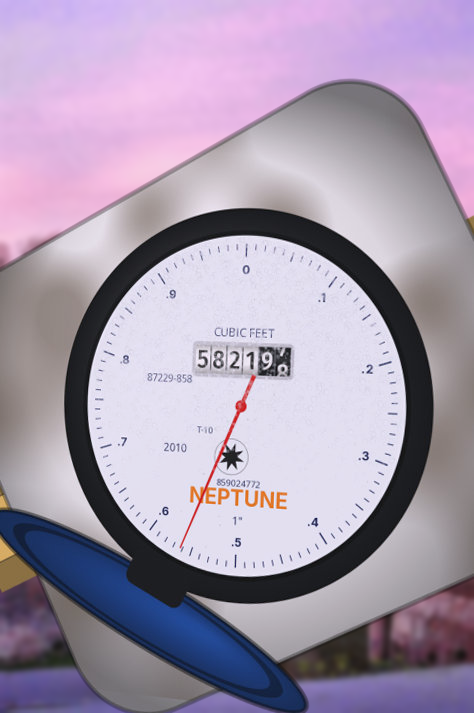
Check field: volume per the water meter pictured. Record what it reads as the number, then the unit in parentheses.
582197.56 (ft³)
